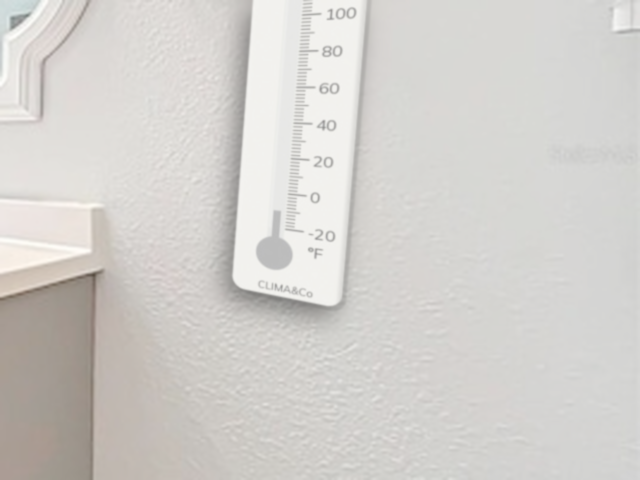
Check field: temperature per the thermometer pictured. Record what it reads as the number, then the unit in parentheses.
-10 (°F)
